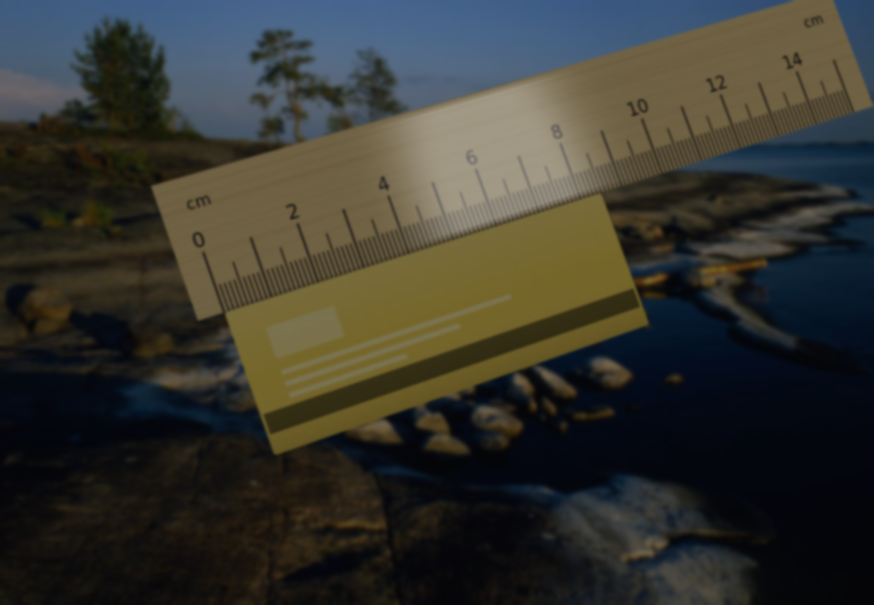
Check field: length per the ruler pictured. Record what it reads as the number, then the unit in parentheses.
8.5 (cm)
